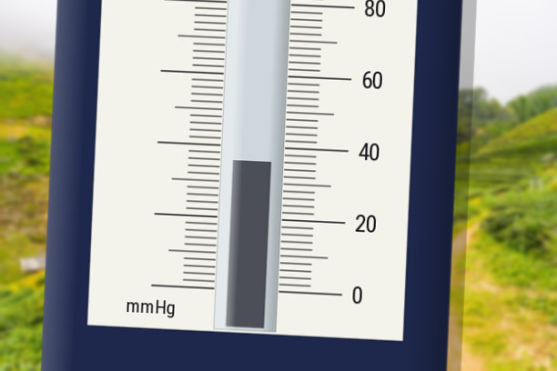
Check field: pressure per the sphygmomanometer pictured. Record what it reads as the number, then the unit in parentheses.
36 (mmHg)
